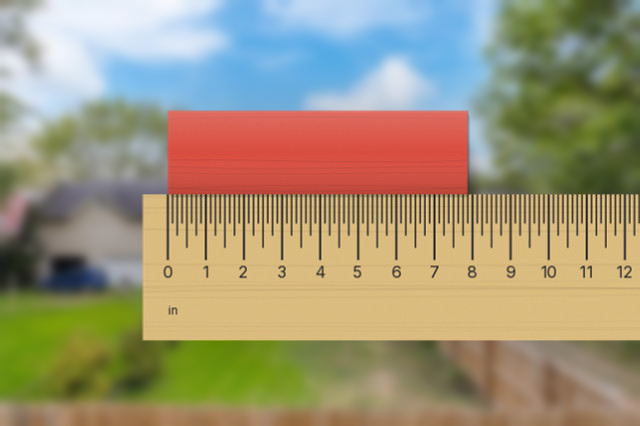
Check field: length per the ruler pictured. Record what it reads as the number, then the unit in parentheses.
7.875 (in)
